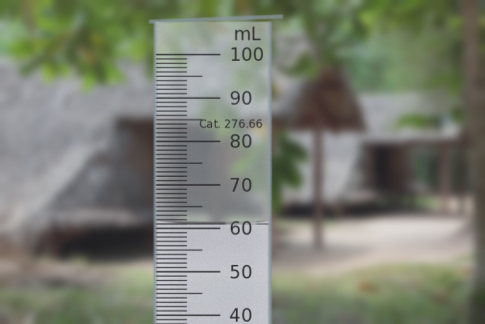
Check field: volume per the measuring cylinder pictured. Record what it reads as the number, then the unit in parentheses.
61 (mL)
